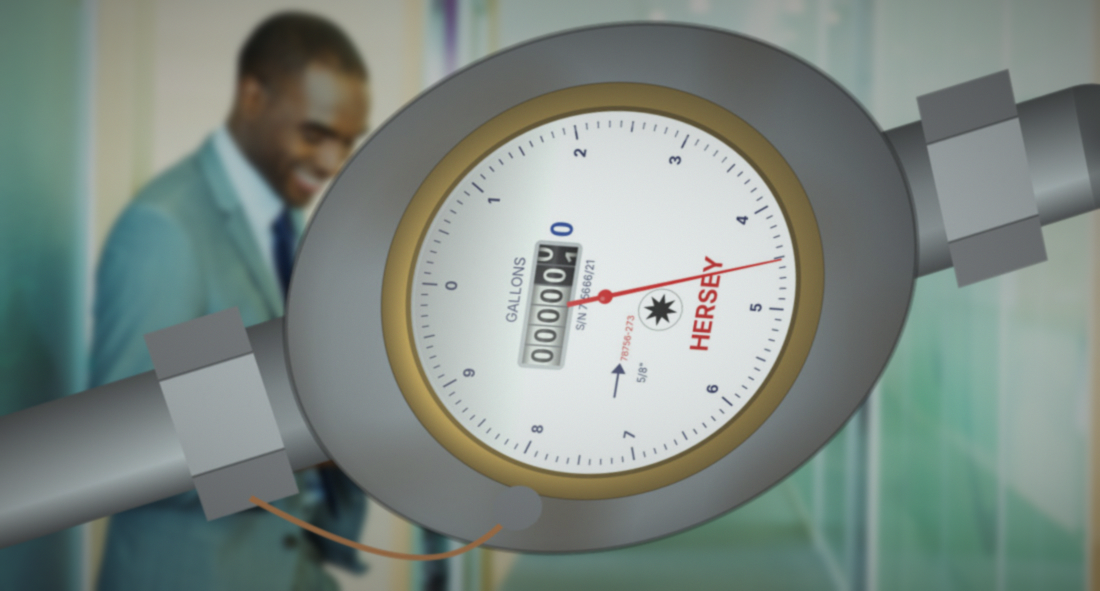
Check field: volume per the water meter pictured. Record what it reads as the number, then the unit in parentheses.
4.5 (gal)
